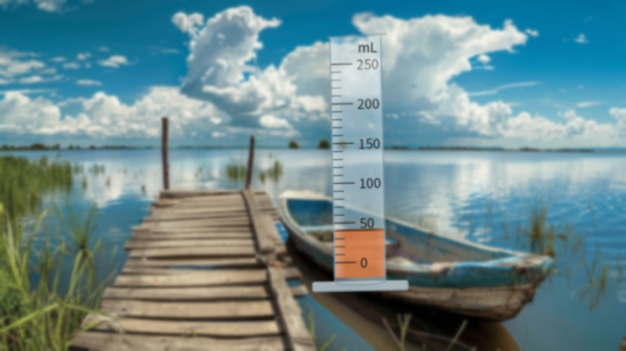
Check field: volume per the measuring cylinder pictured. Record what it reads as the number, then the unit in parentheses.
40 (mL)
